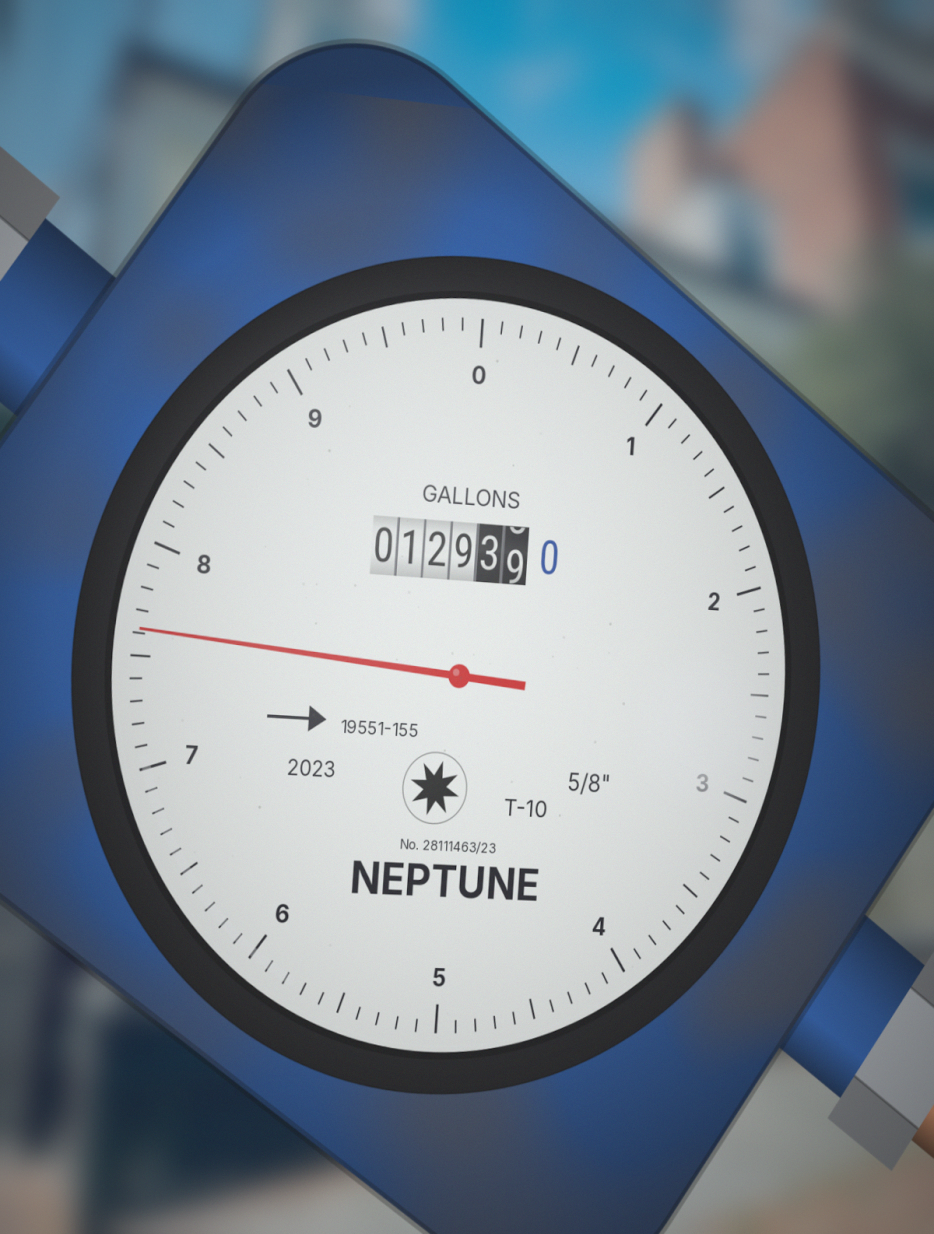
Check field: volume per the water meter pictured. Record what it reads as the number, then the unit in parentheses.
129387.6 (gal)
